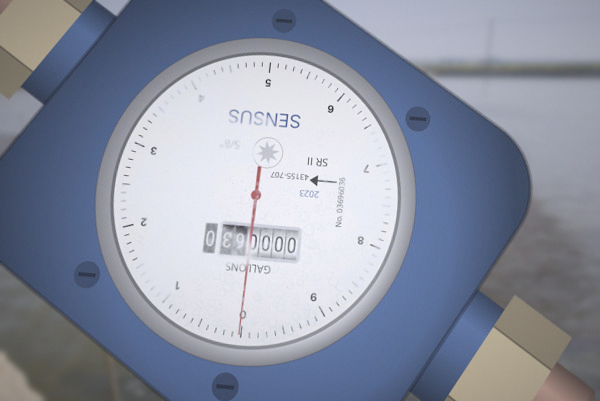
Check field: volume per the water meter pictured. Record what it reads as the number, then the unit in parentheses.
630.0 (gal)
